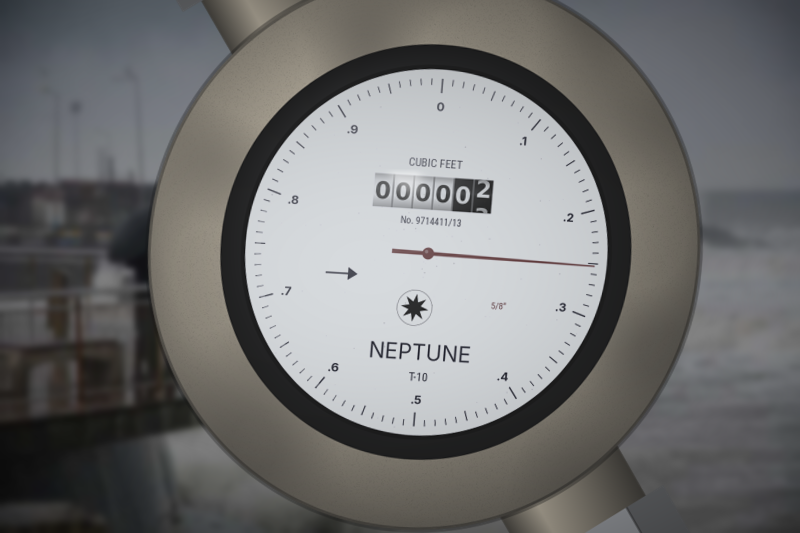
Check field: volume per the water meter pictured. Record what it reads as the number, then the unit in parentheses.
2.25 (ft³)
